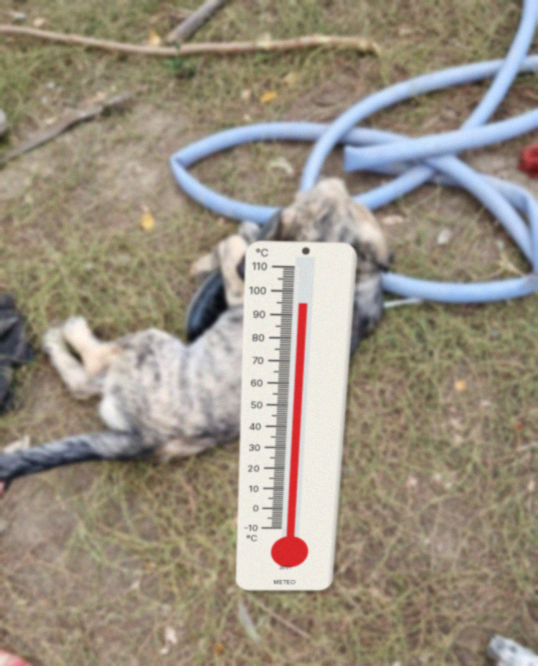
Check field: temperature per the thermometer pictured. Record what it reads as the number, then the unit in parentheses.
95 (°C)
